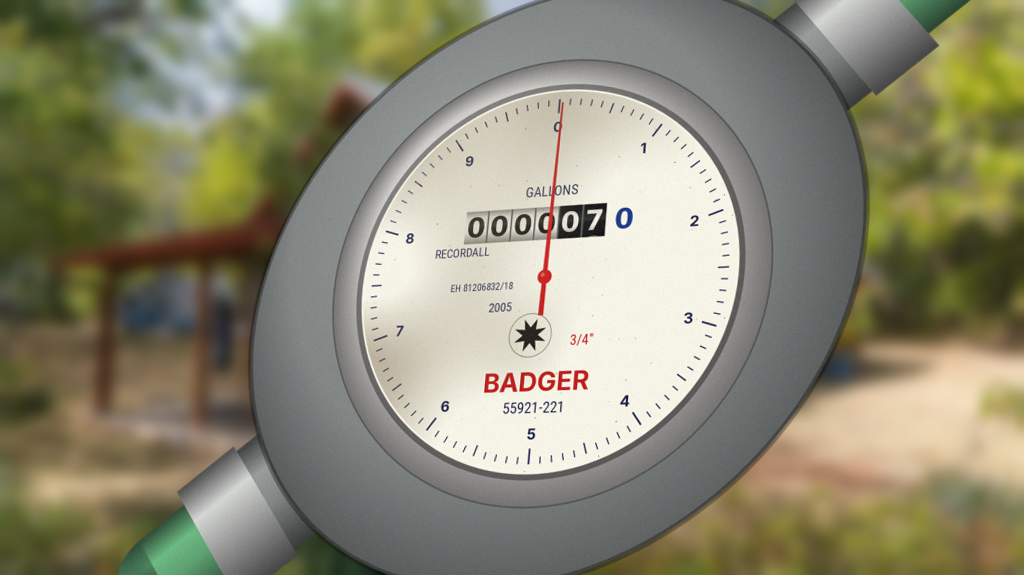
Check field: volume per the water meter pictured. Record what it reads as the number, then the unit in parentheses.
70.0 (gal)
